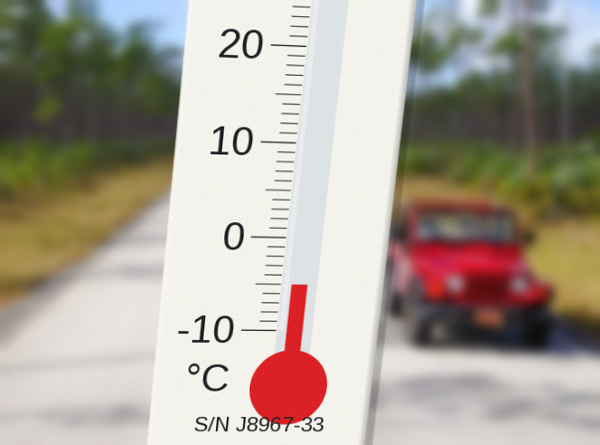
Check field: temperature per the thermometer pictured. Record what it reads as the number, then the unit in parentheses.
-5 (°C)
